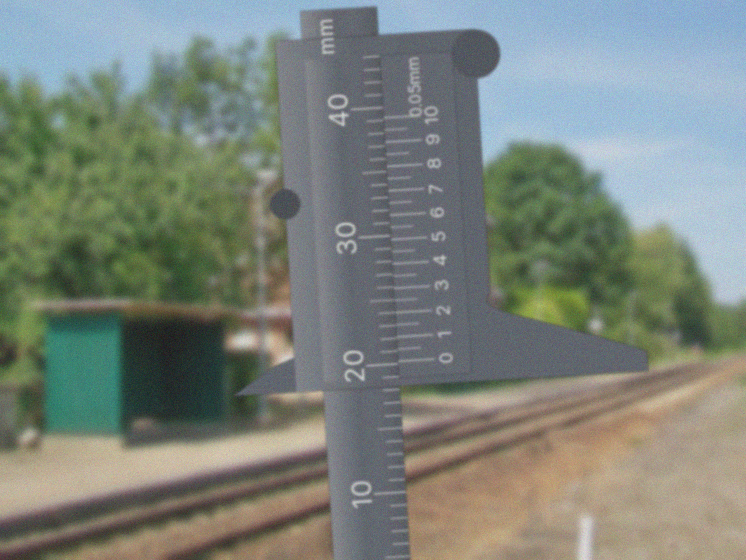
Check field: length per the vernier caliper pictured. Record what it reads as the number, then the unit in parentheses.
20.2 (mm)
